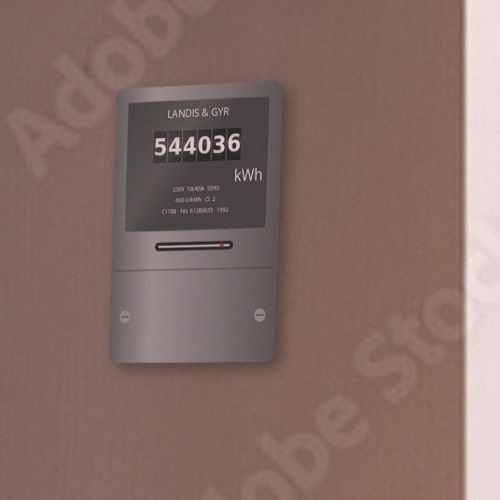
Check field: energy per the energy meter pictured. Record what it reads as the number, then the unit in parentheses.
544036 (kWh)
